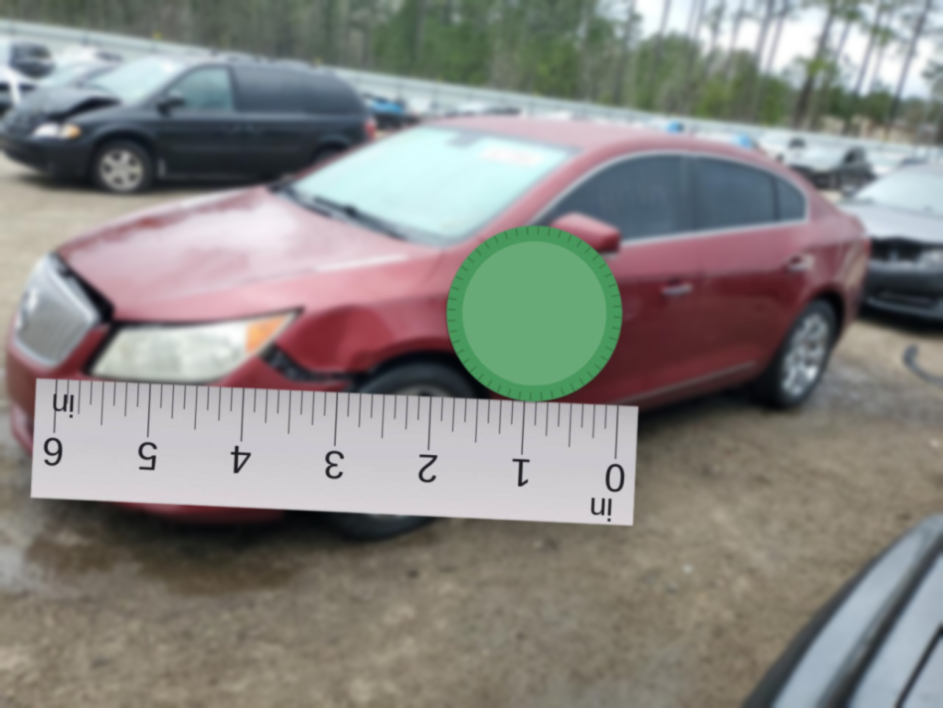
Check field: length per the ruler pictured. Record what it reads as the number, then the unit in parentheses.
1.875 (in)
